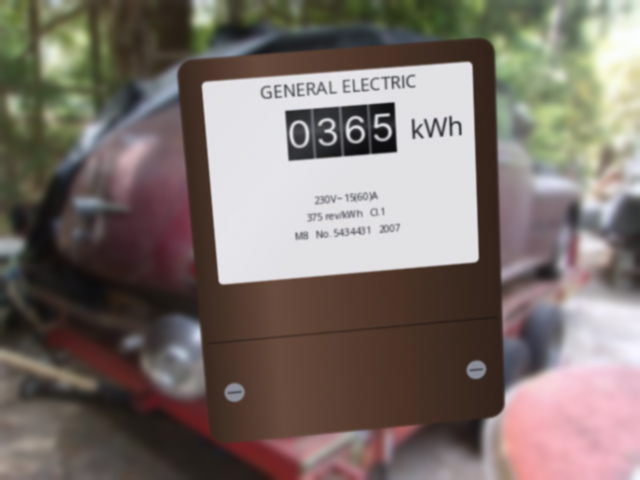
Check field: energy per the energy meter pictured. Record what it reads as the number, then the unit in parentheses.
365 (kWh)
